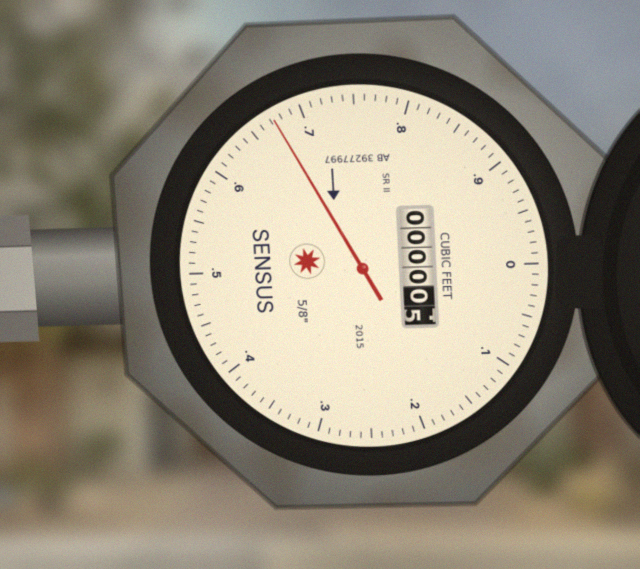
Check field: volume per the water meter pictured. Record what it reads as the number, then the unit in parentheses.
4.67 (ft³)
